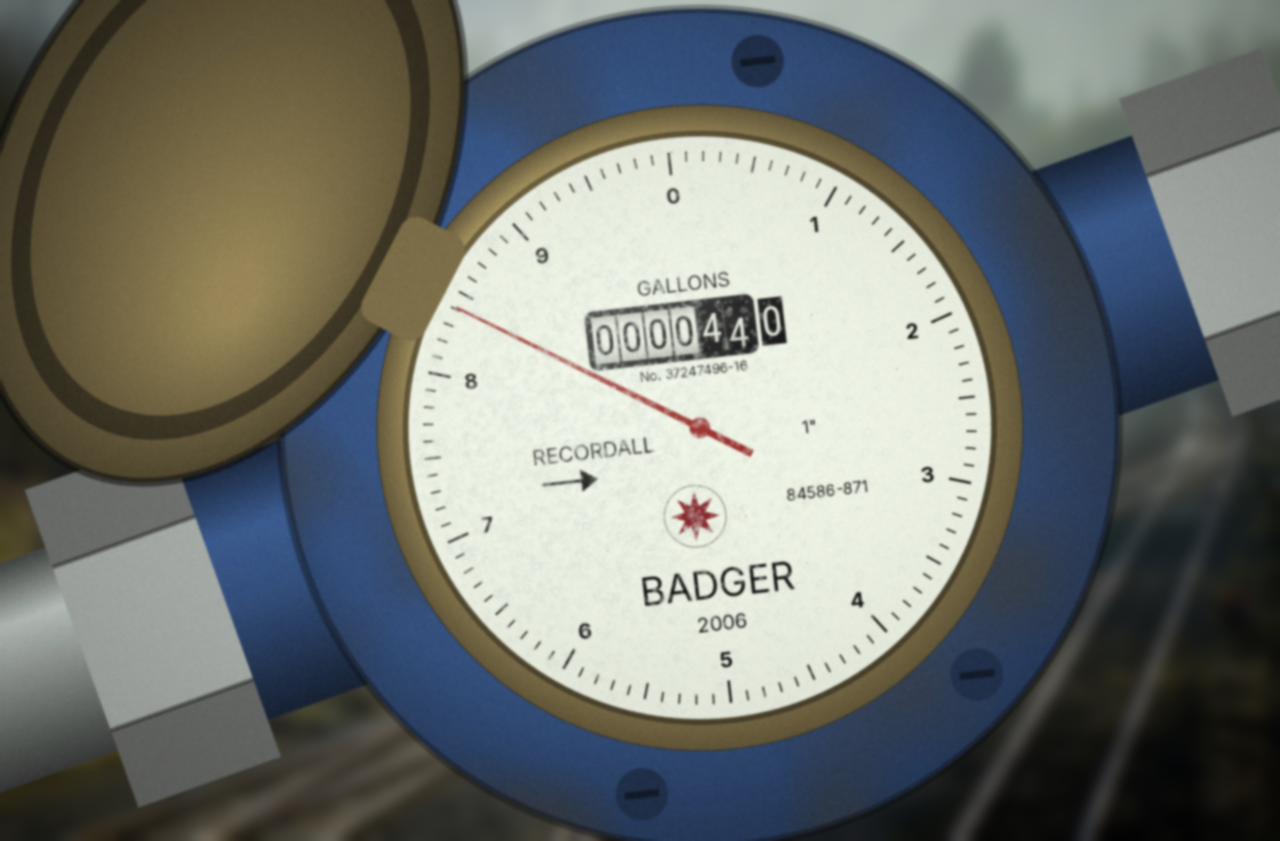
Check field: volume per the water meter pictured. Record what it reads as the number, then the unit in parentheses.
438.4 (gal)
